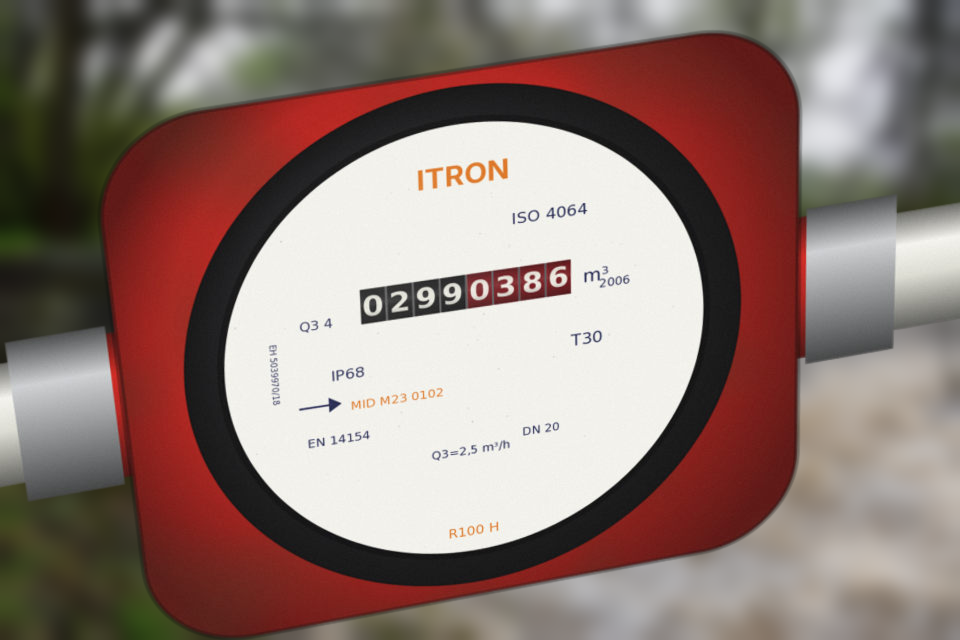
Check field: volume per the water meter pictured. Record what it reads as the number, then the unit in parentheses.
299.0386 (m³)
